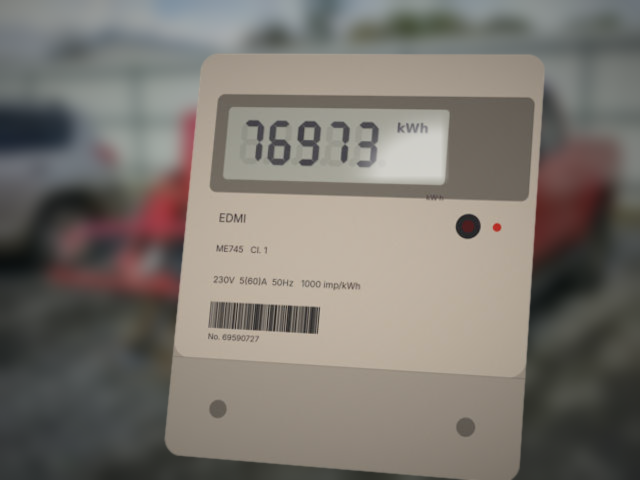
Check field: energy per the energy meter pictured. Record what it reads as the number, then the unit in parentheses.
76973 (kWh)
